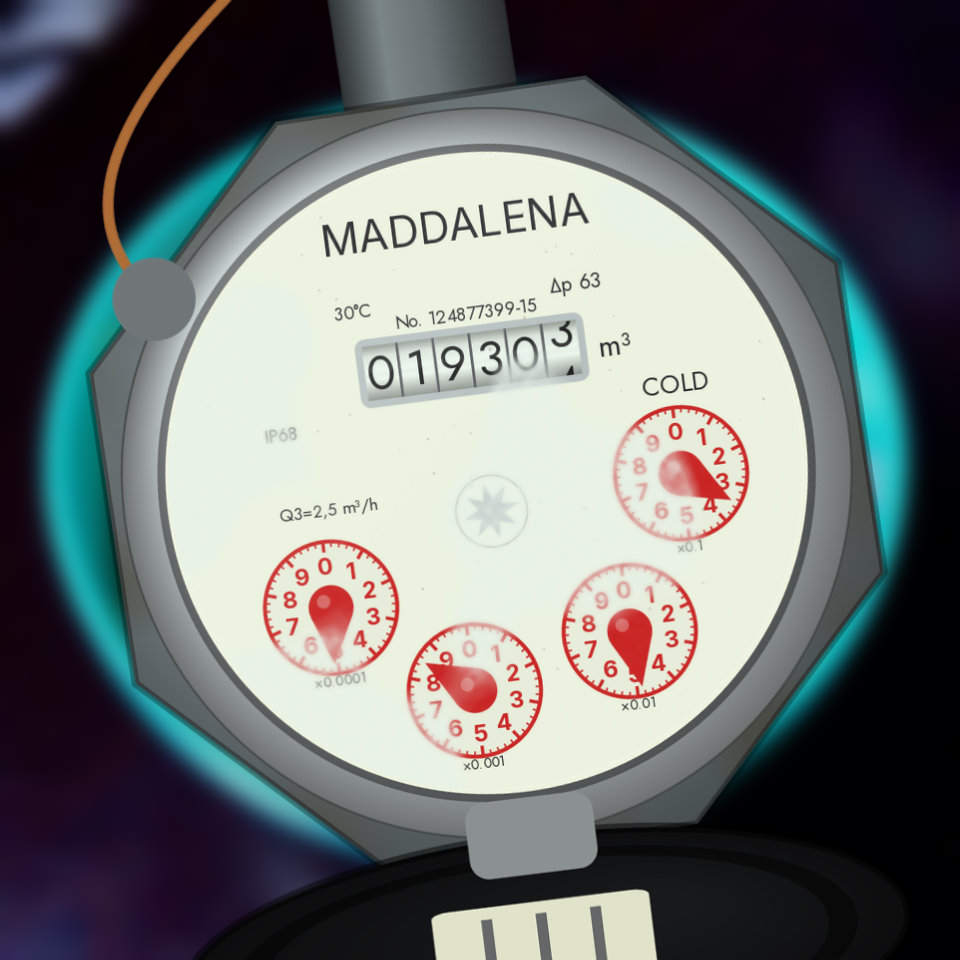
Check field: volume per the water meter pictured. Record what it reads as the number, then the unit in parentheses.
19303.3485 (m³)
